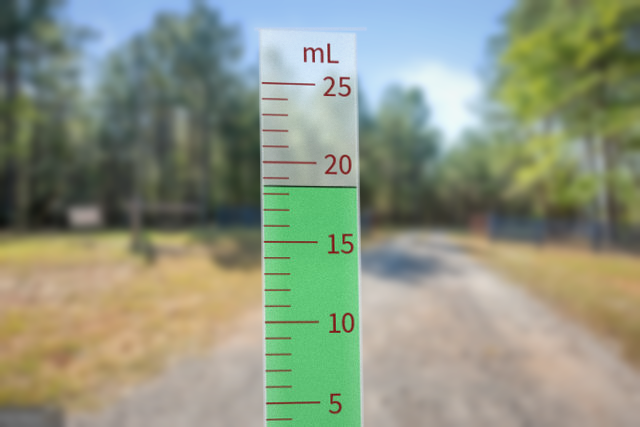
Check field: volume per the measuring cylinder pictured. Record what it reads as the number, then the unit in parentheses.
18.5 (mL)
